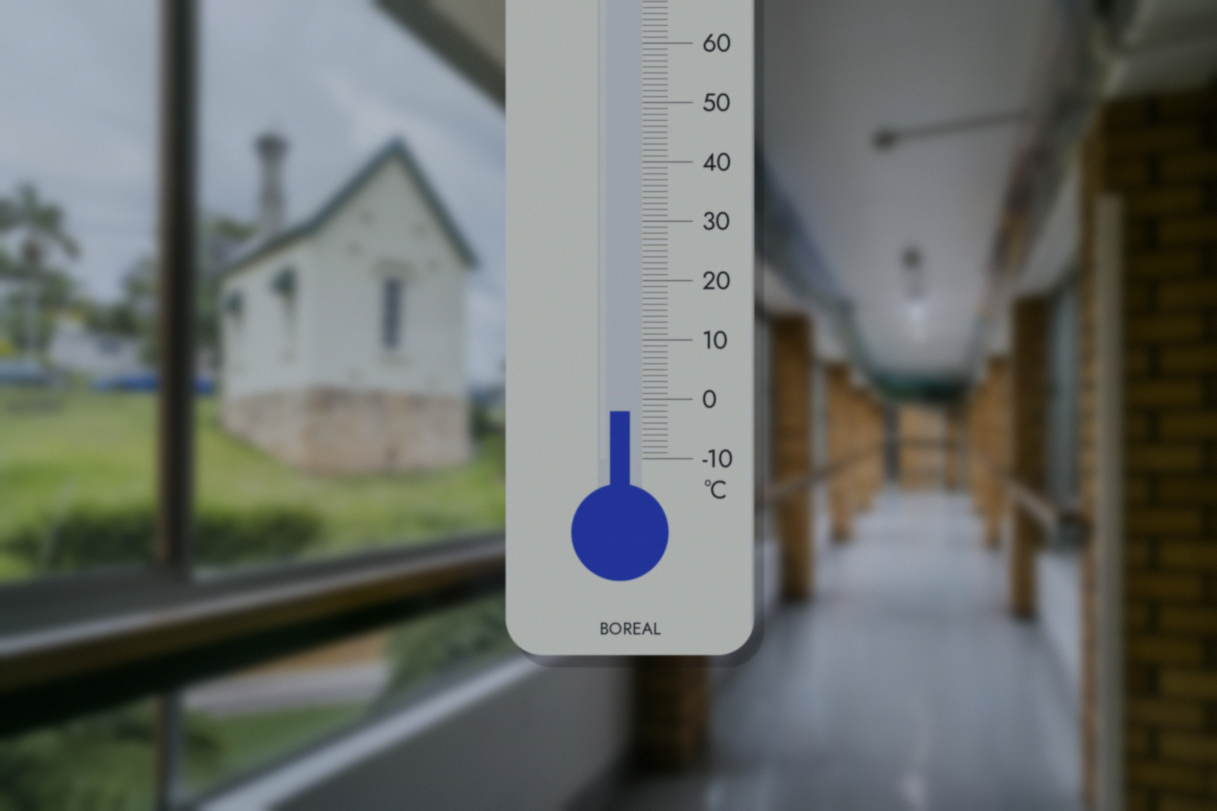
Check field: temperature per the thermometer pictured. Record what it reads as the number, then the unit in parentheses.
-2 (°C)
